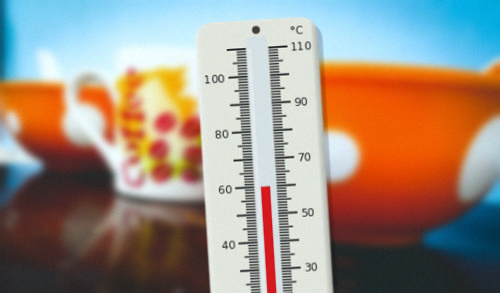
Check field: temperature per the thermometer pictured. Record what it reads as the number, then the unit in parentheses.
60 (°C)
